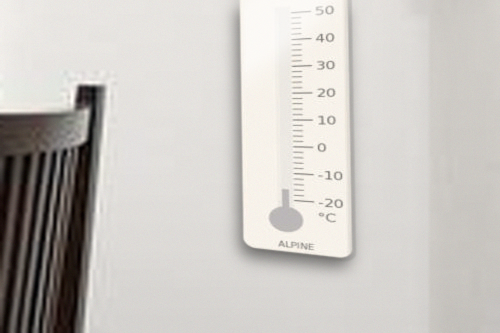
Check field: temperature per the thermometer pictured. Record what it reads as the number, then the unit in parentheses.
-16 (°C)
